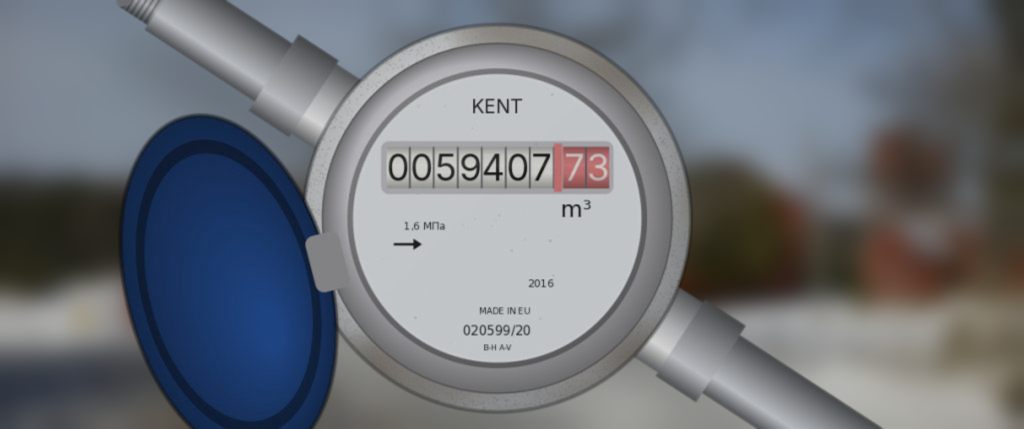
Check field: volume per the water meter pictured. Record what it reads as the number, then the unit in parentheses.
59407.73 (m³)
